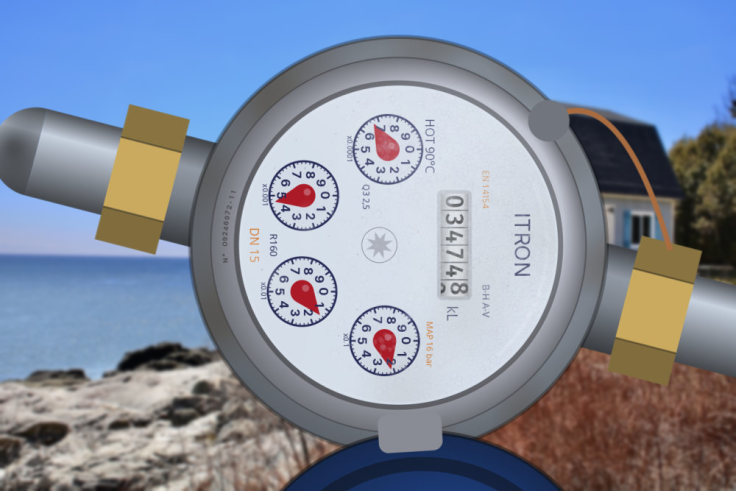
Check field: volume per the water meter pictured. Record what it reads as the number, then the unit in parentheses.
34748.2146 (kL)
